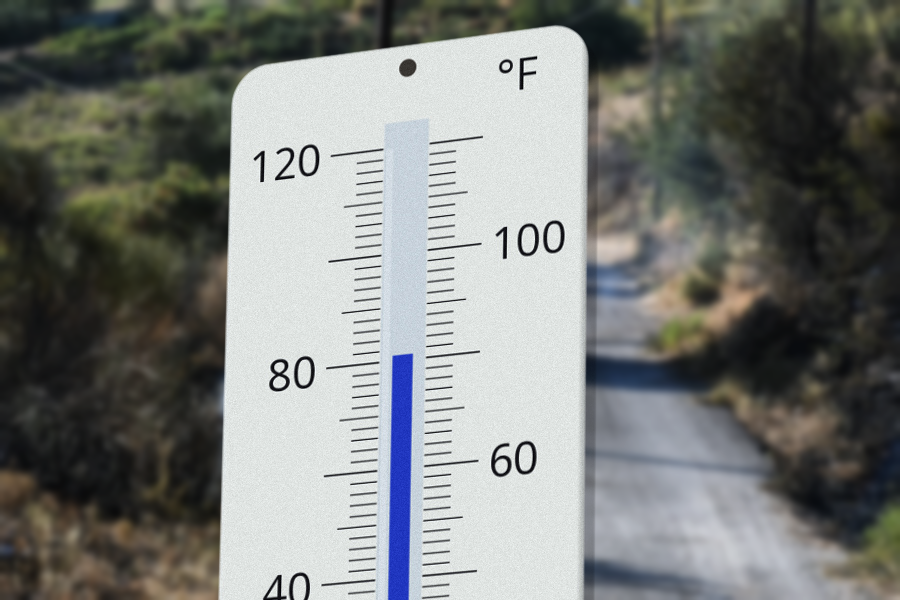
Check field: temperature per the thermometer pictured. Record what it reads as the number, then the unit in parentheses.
81 (°F)
